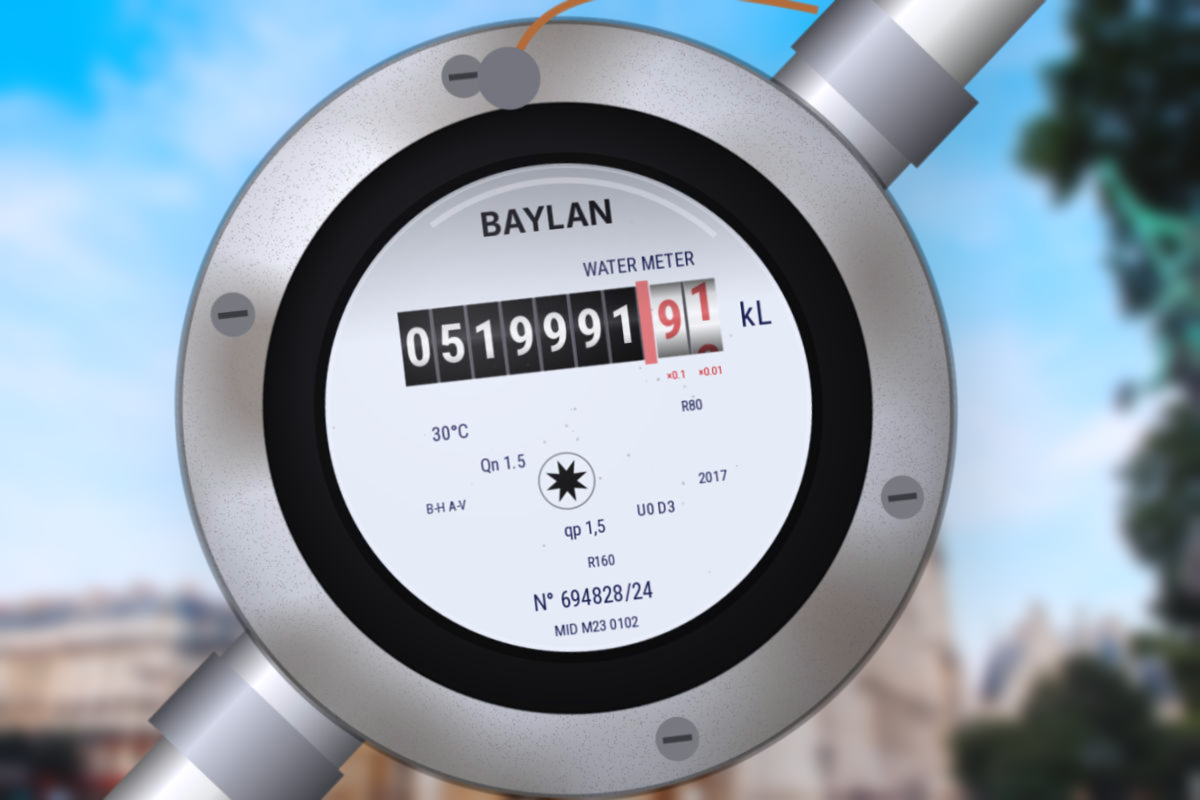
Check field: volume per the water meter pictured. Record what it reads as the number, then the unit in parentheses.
519991.91 (kL)
